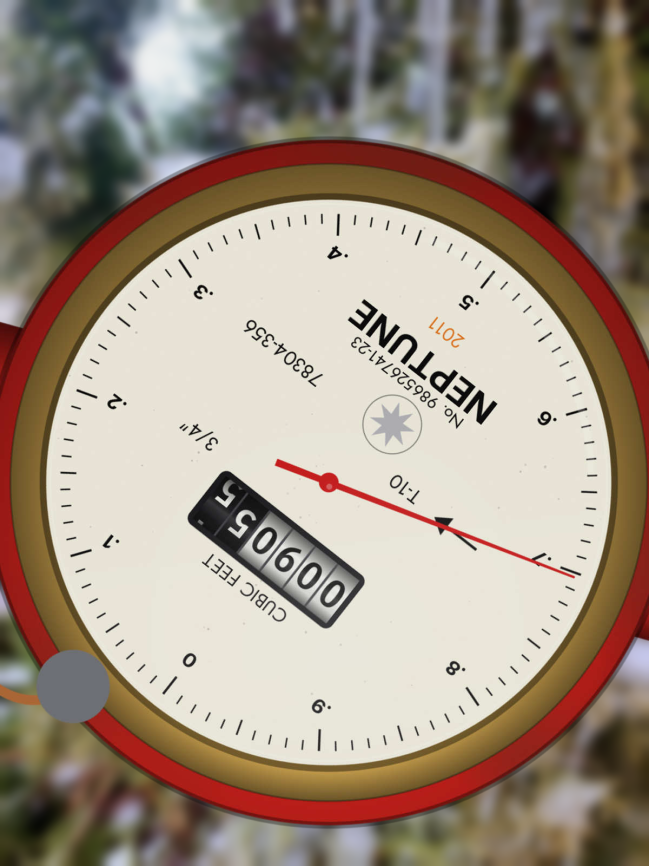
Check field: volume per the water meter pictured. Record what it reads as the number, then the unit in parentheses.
9054.70 (ft³)
